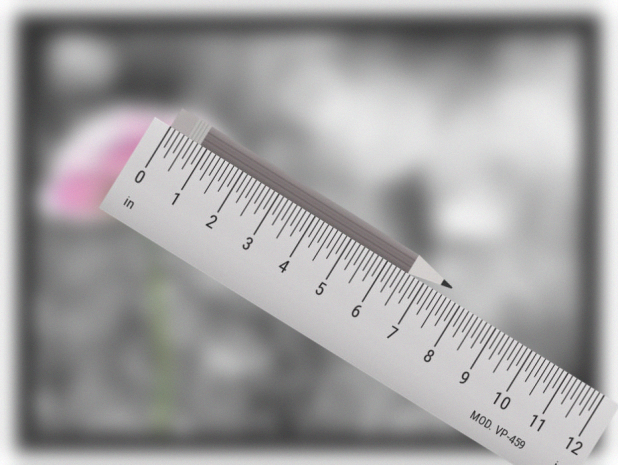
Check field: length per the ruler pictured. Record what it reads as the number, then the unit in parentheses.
7.625 (in)
